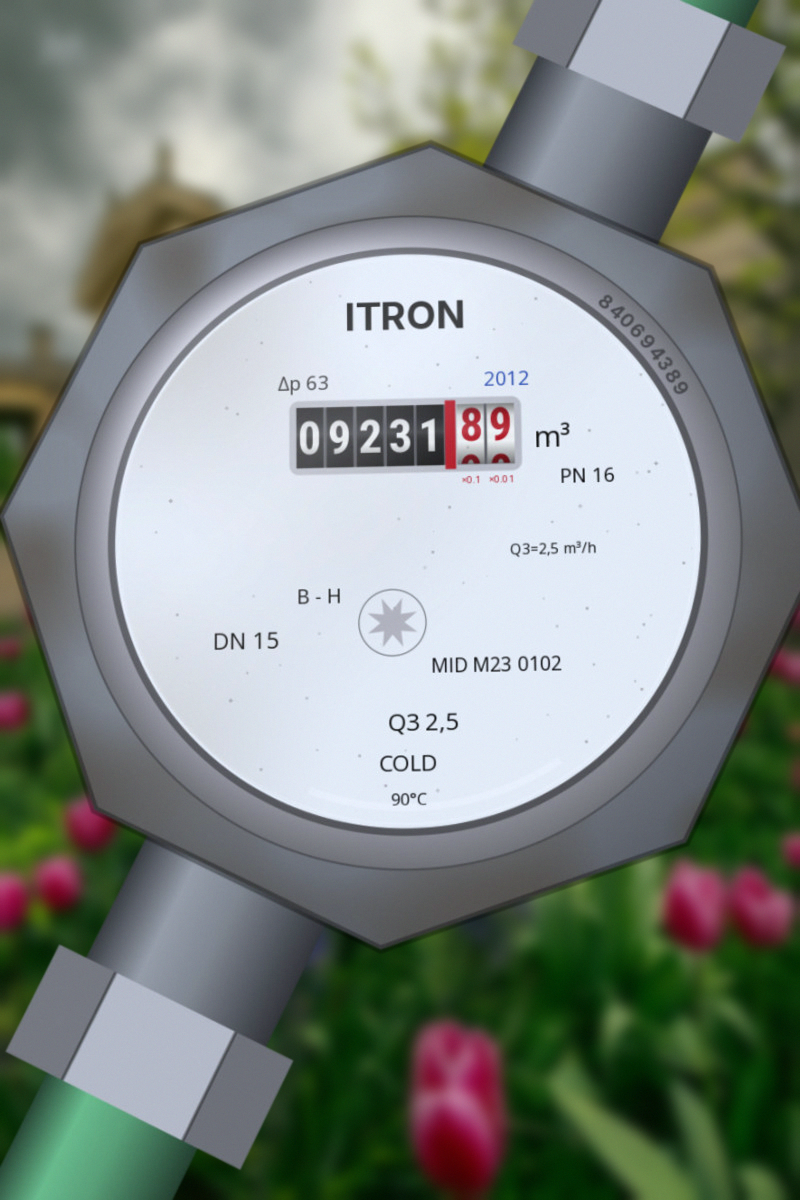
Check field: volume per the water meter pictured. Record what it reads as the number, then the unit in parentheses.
9231.89 (m³)
